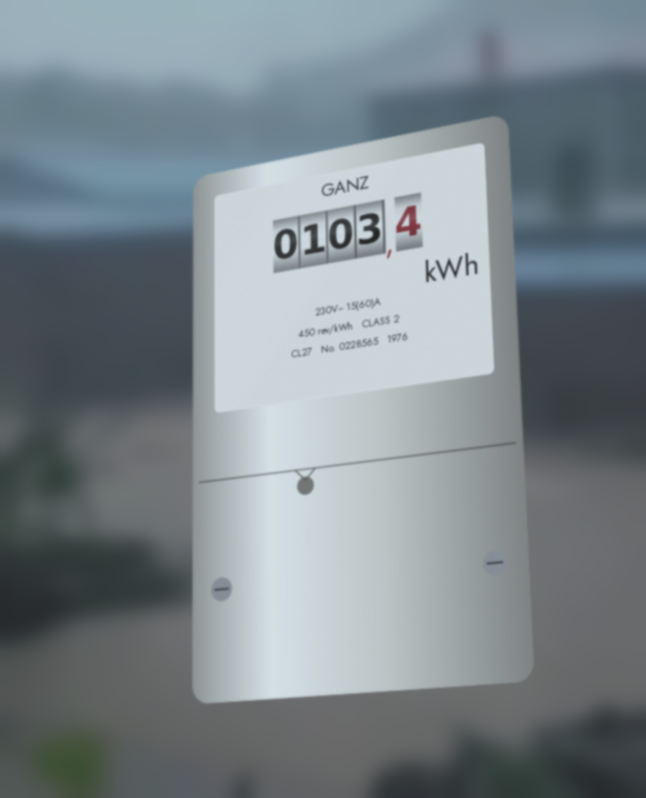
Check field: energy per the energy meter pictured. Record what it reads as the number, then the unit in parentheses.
103.4 (kWh)
